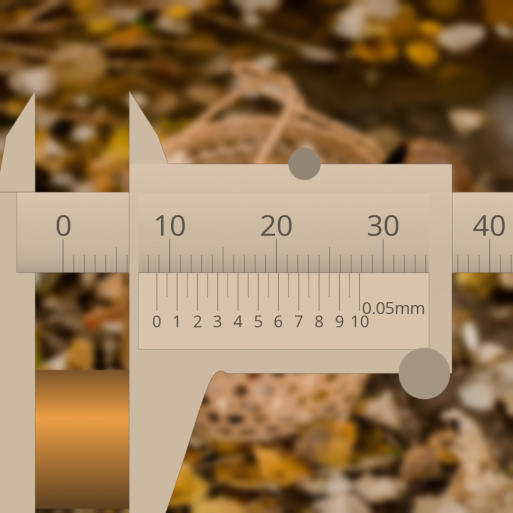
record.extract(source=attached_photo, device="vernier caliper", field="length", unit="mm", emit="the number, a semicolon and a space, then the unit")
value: 8.8; mm
